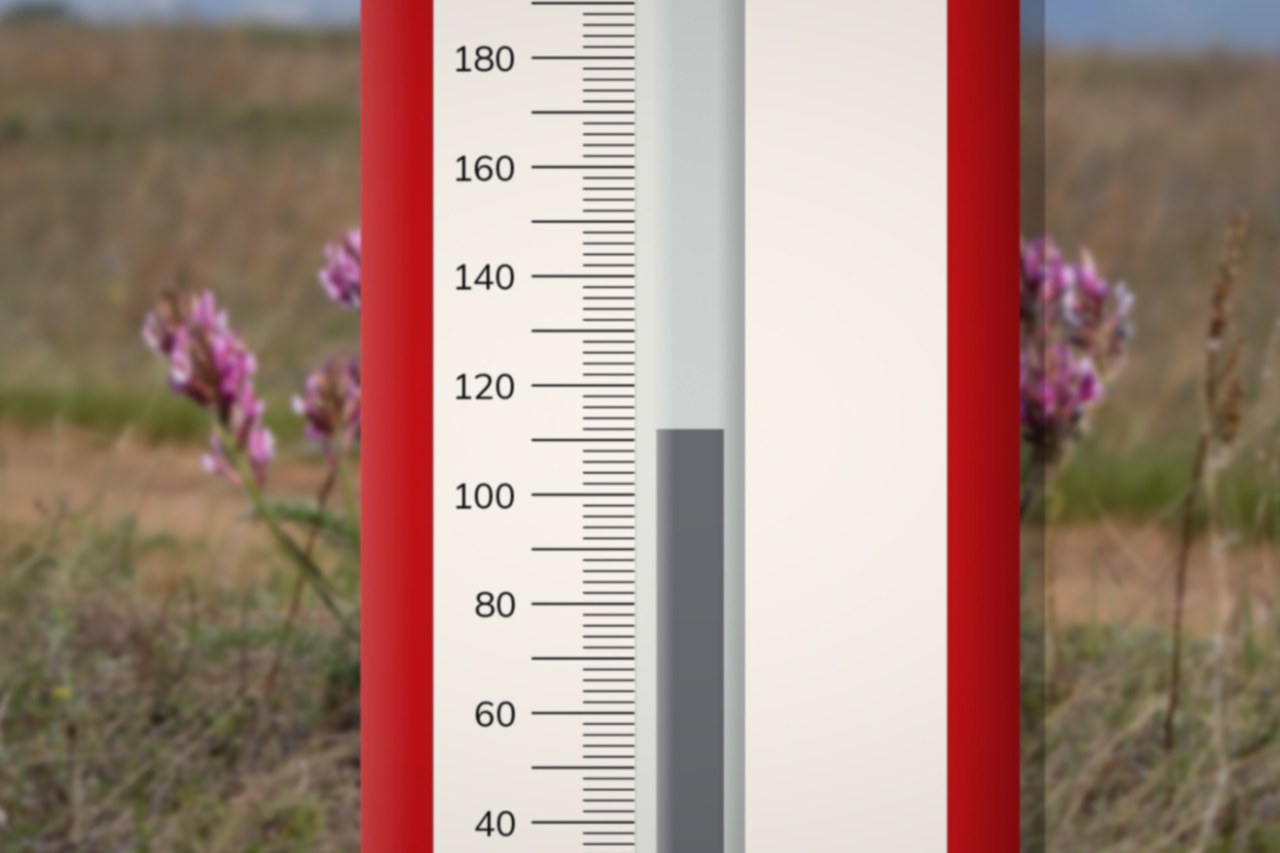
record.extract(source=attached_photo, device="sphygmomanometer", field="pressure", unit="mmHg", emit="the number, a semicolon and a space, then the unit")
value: 112; mmHg
